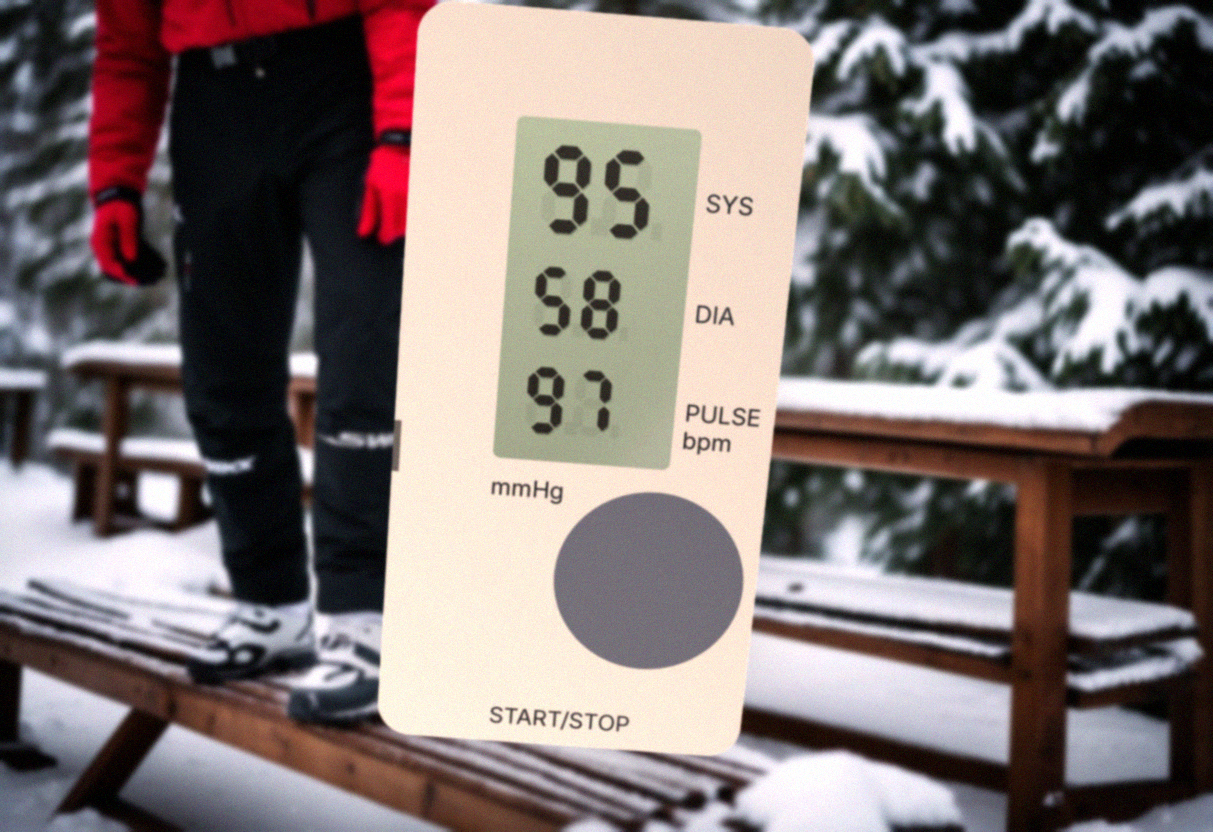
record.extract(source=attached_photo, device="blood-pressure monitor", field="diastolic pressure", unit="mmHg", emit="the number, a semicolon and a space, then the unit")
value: 58; mmHg
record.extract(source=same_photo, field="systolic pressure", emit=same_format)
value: 95; mmHg
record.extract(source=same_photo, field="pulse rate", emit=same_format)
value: 97; bpm
